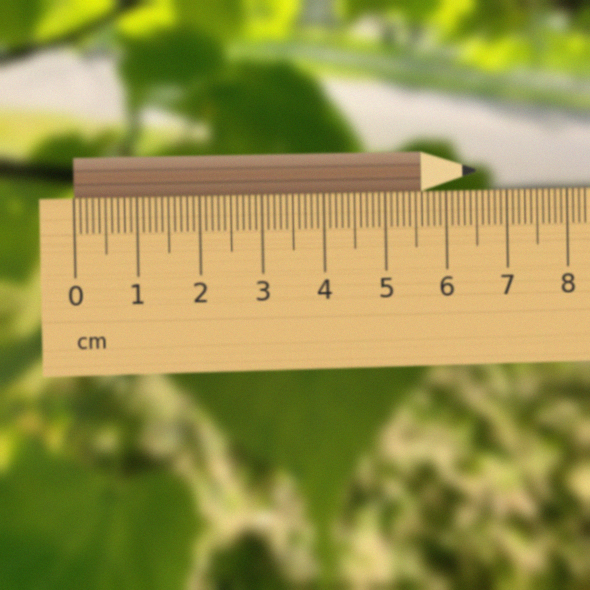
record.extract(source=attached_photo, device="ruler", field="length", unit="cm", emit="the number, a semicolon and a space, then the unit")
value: 6.5; cm
